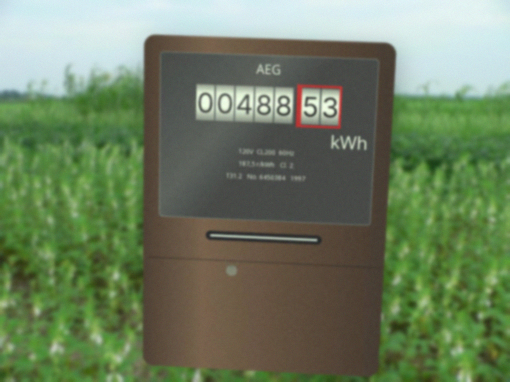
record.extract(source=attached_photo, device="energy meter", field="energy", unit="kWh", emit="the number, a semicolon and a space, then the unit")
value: 488.53; kWh
